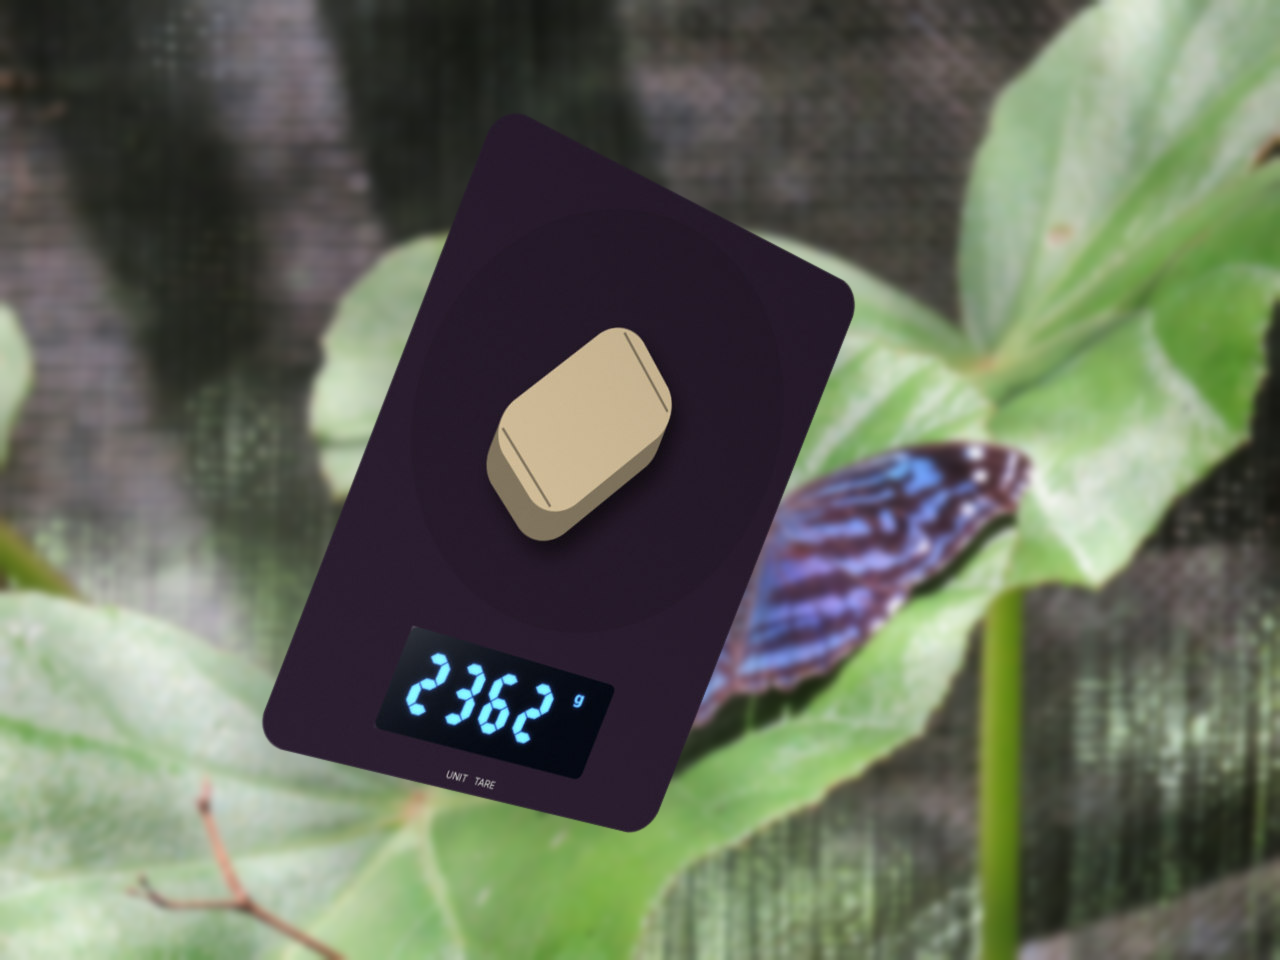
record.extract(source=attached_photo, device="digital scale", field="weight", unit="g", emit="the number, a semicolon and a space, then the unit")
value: 2362; g
